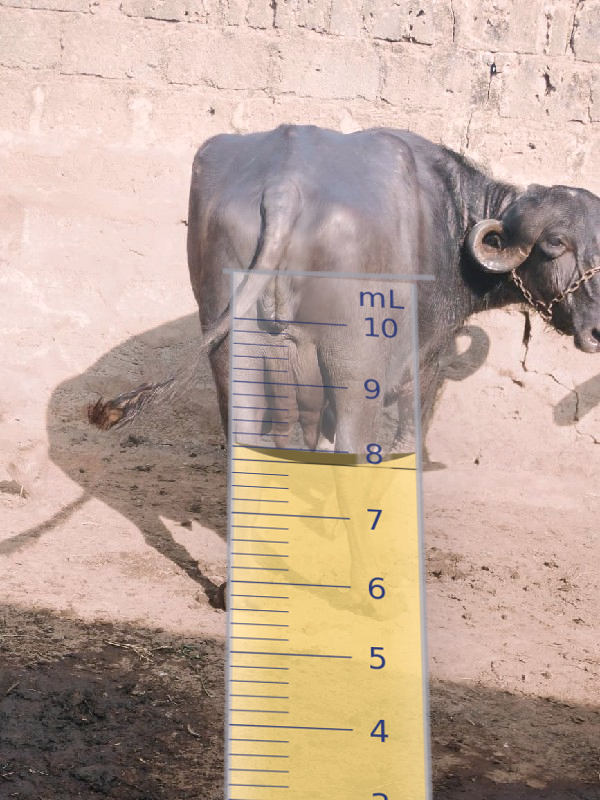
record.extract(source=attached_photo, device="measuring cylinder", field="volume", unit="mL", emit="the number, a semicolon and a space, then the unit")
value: 7.8; mL
